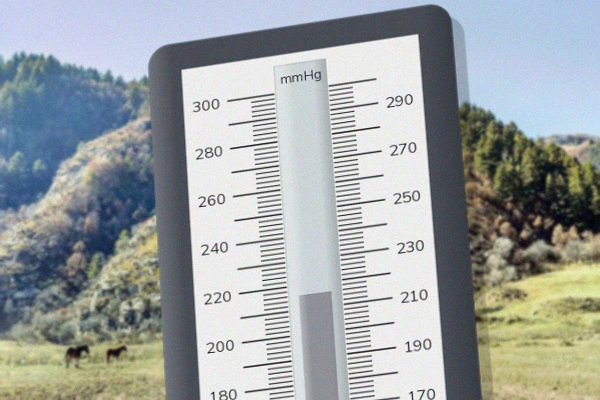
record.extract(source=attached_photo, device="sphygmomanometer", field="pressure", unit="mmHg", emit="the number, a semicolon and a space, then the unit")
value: 216; mmHg
